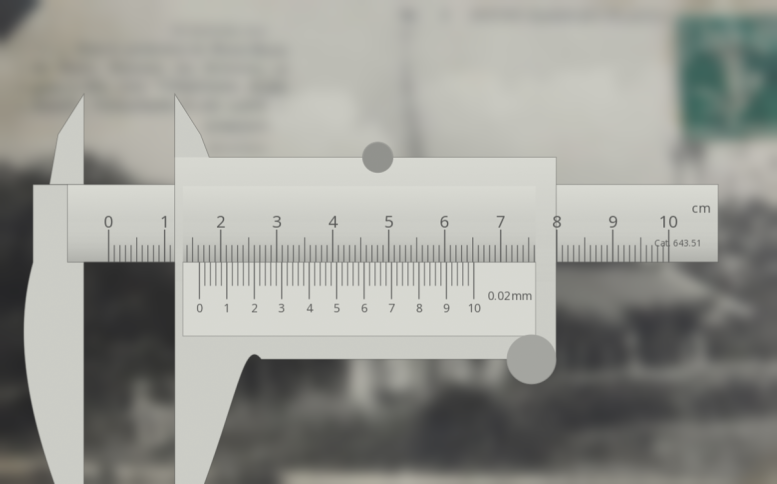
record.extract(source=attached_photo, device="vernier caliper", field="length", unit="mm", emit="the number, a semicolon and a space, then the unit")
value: 16.2; mm
